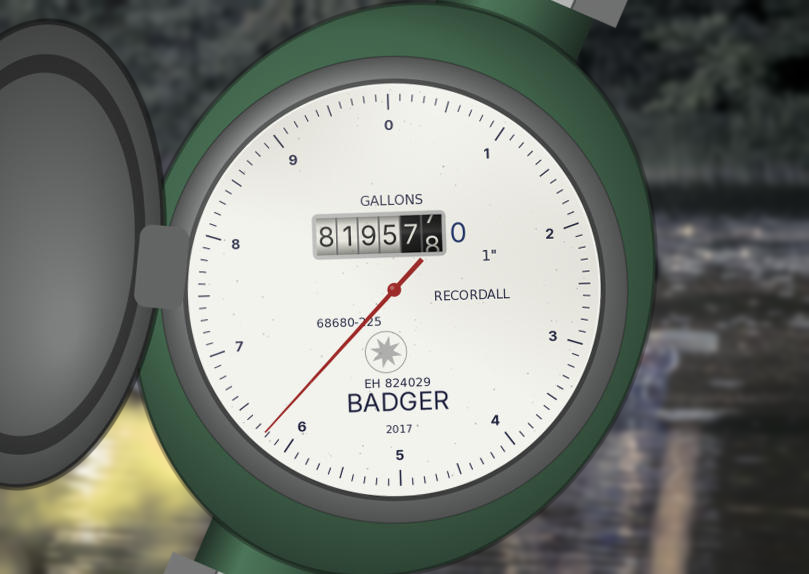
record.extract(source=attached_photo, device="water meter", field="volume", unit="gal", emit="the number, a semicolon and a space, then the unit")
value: 8195776.2; gal
